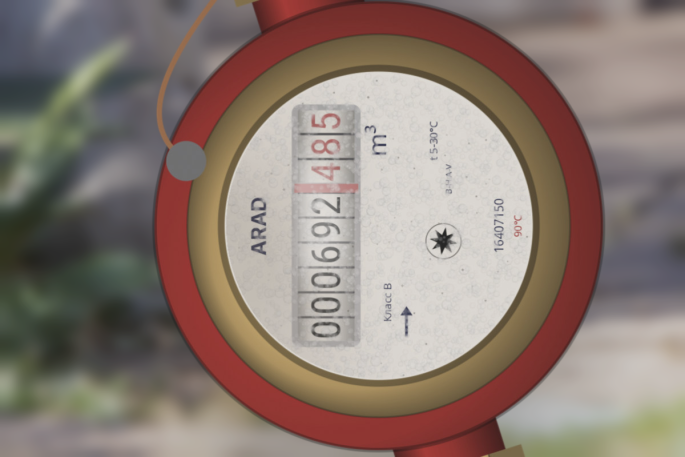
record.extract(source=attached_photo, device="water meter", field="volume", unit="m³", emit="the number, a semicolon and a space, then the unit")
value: 692.485; m³
